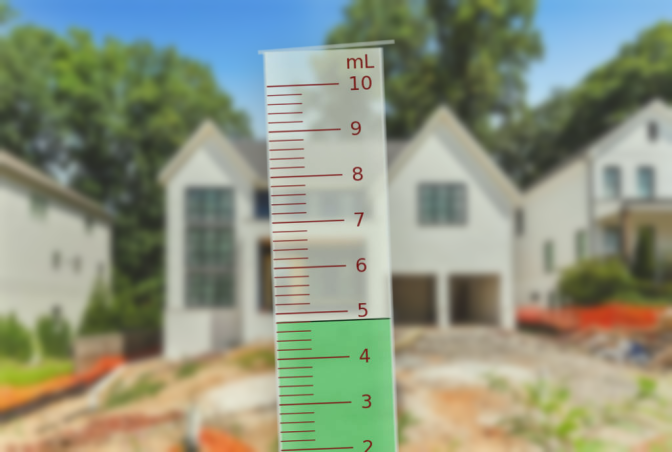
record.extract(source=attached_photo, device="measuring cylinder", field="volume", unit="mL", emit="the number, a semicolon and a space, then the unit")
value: 4.8; mL
